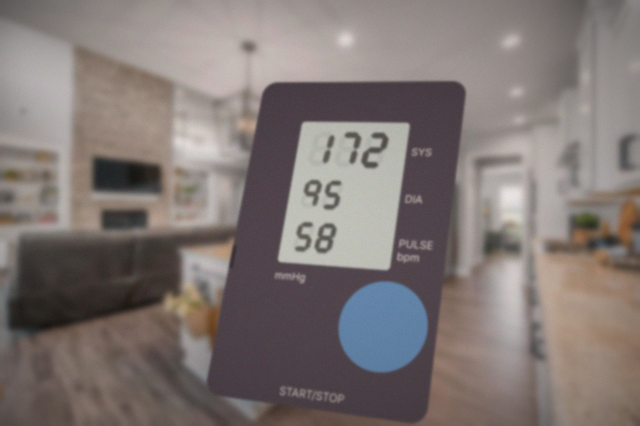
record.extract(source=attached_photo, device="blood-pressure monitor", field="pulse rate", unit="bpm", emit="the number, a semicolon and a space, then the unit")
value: 58; bpm
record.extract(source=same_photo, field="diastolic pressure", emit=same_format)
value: 95; mmHg
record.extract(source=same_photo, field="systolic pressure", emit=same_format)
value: 172; mmHg
